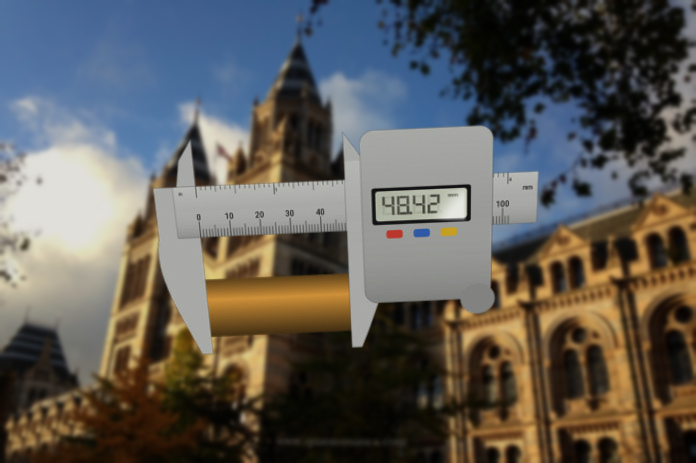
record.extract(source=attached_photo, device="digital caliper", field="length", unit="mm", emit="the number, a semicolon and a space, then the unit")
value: 48.42; mm
